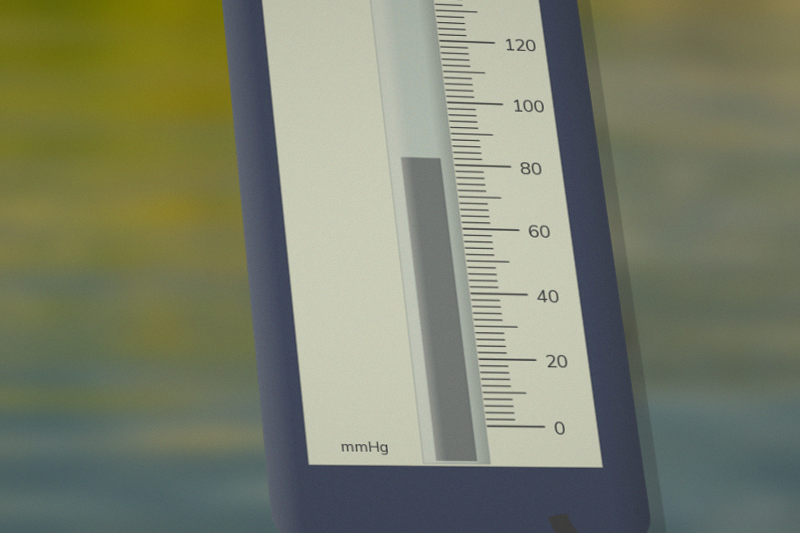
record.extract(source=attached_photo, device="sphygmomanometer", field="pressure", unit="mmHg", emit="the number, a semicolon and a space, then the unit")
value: 82; mmHg
